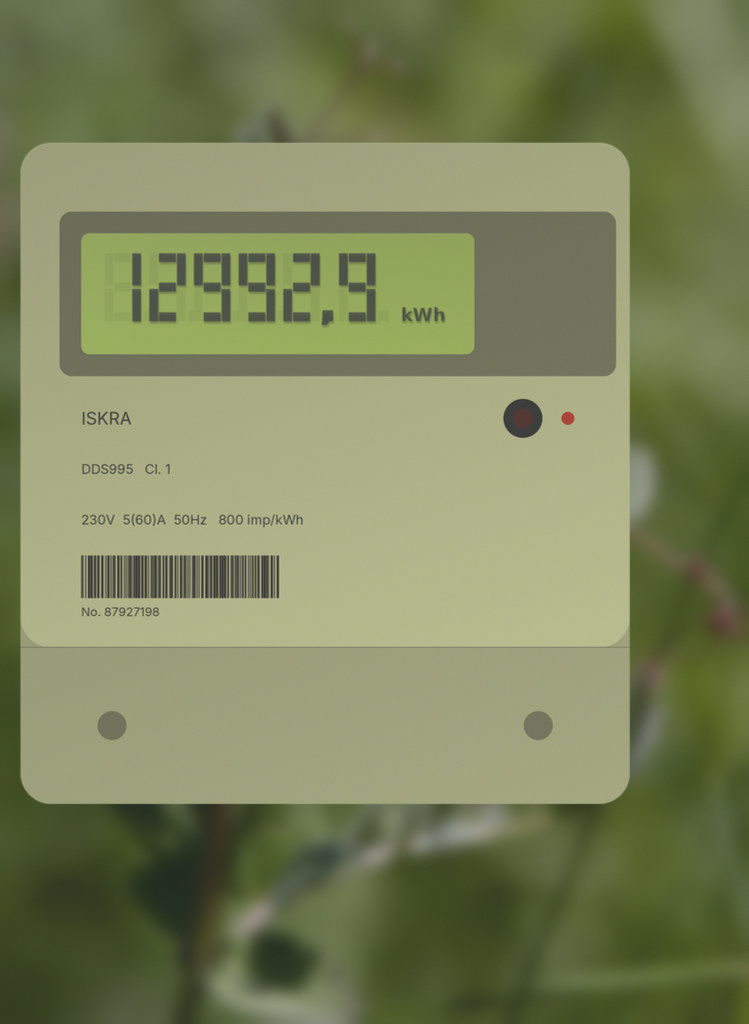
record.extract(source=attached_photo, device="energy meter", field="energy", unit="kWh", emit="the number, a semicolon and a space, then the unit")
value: 12992.9; kWh
